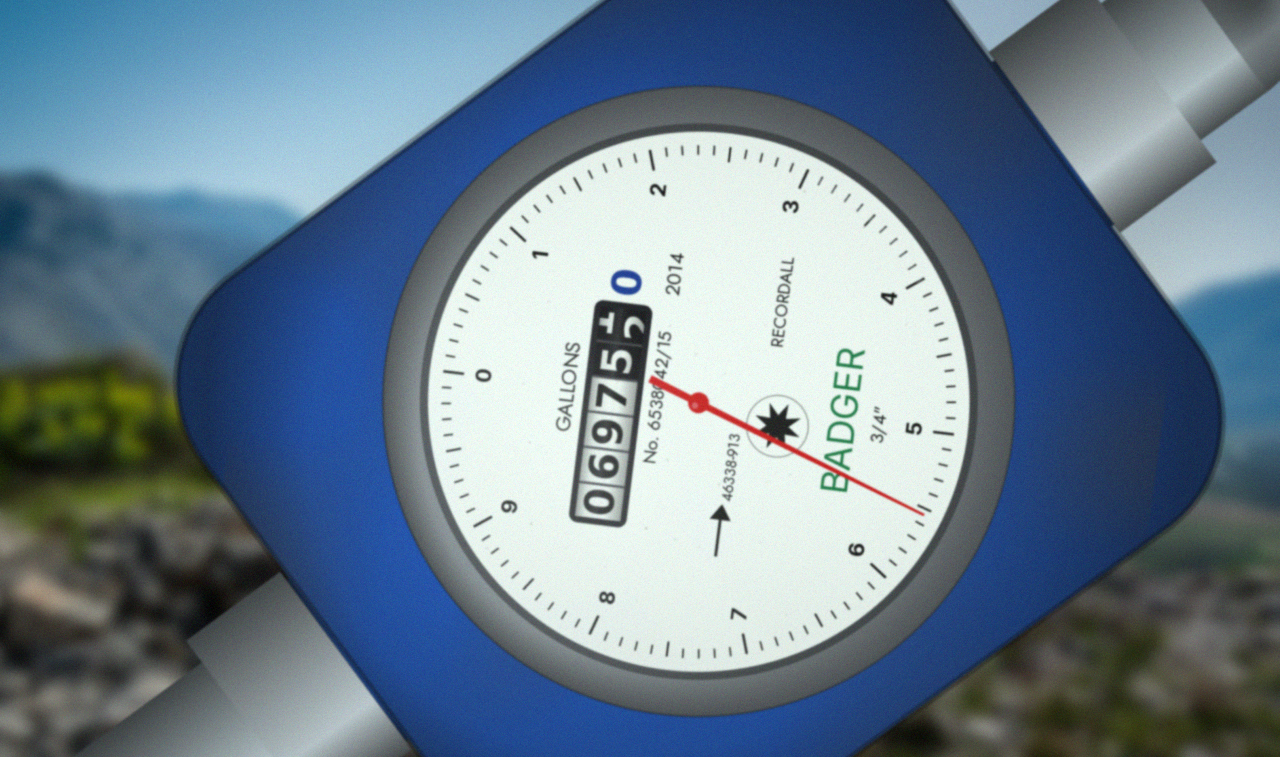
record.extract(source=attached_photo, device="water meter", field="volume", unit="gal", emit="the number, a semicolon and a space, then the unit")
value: 697515.5; gal
